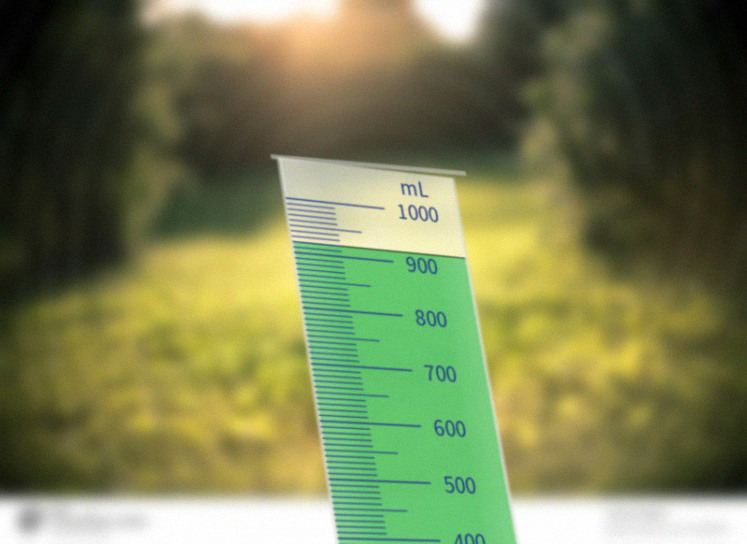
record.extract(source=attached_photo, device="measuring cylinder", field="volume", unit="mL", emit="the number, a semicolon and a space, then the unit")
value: 920; mL
